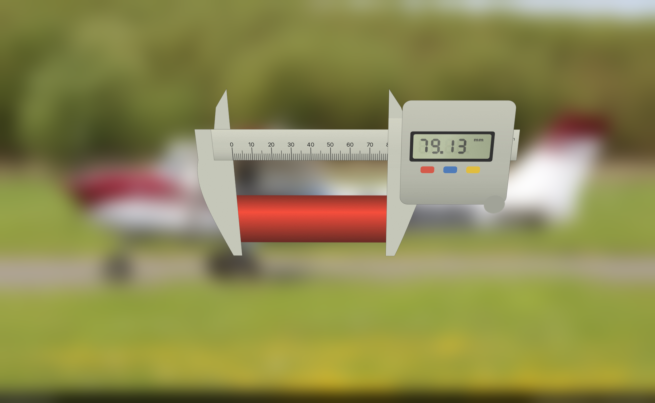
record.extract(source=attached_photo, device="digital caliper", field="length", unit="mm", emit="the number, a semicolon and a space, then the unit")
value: 79.13; mm
